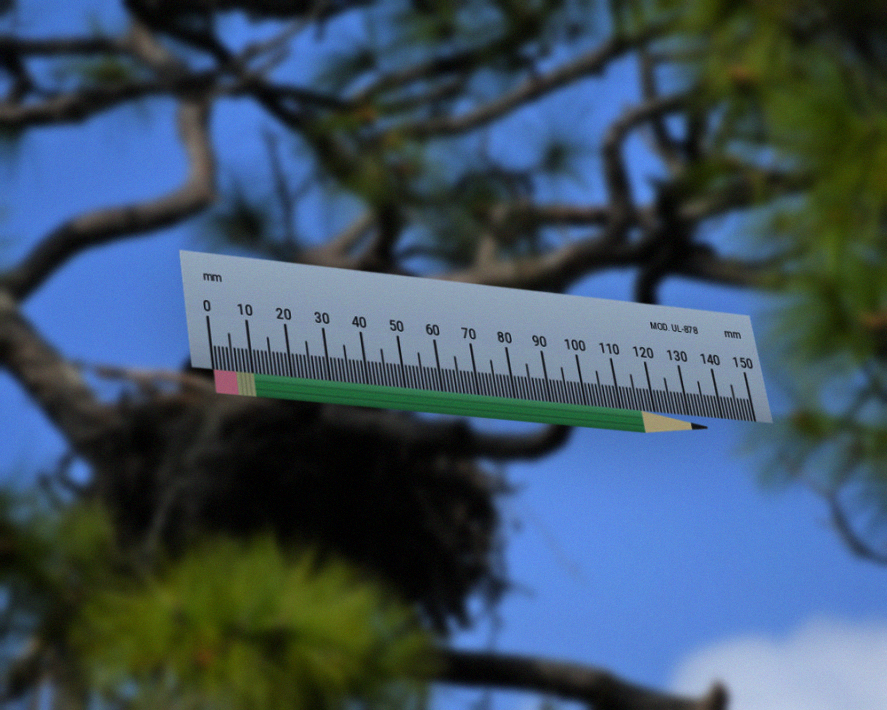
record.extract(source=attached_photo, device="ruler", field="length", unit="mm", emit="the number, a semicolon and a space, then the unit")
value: 135; mm
